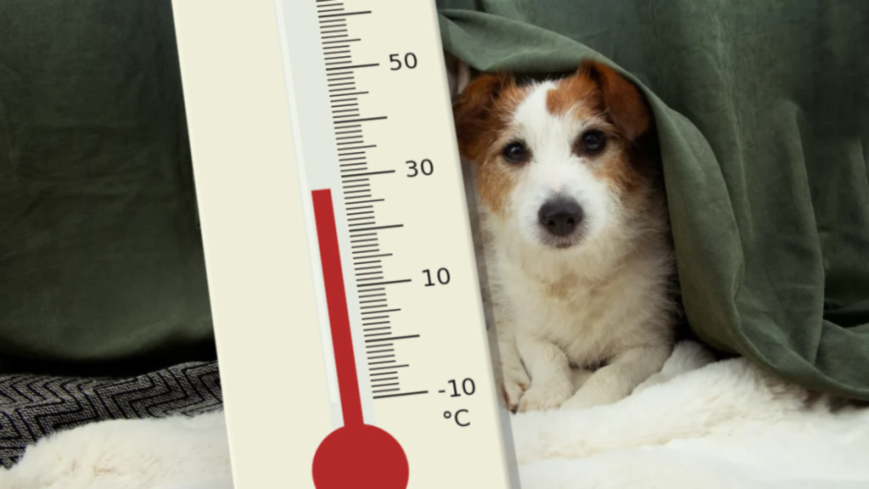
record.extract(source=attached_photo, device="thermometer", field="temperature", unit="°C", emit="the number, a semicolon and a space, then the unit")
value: 28; °C
